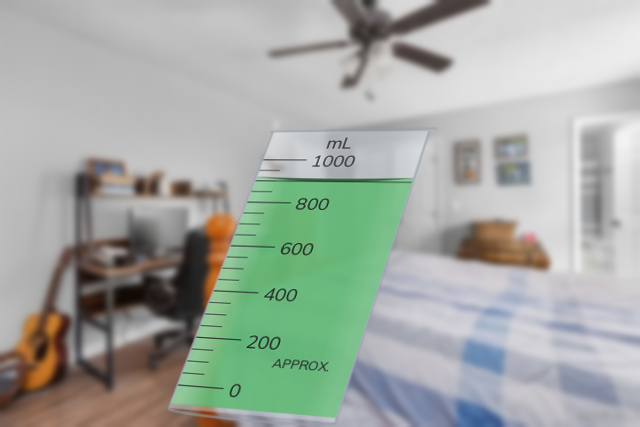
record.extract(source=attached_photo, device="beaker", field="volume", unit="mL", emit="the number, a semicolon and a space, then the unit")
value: 900; mL
